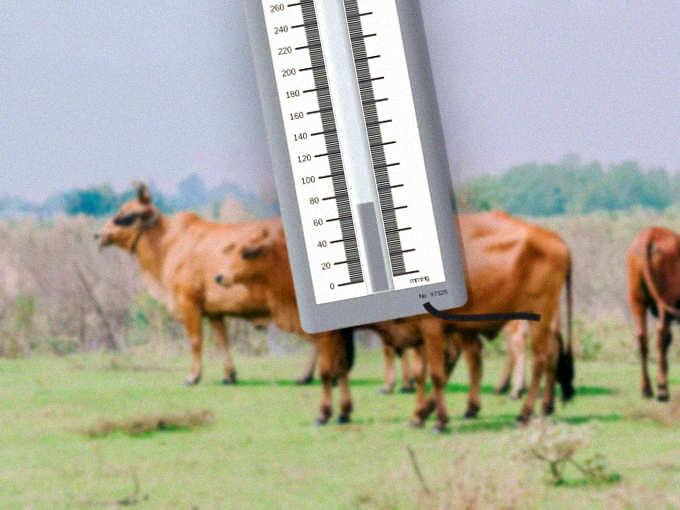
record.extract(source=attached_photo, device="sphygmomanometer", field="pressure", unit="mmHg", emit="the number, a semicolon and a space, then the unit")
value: 70; mmHg
